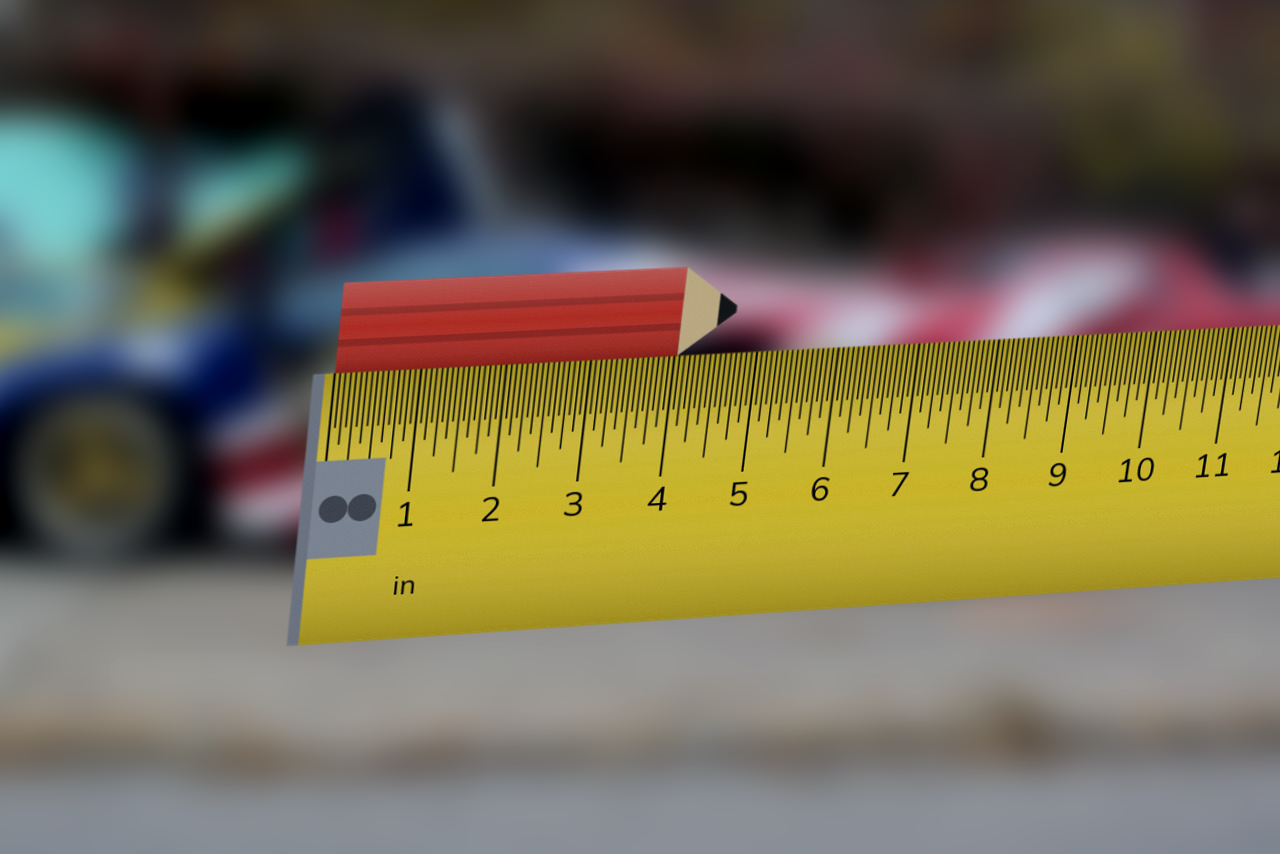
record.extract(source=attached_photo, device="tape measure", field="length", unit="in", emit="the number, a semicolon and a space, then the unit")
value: 4.6875; in
